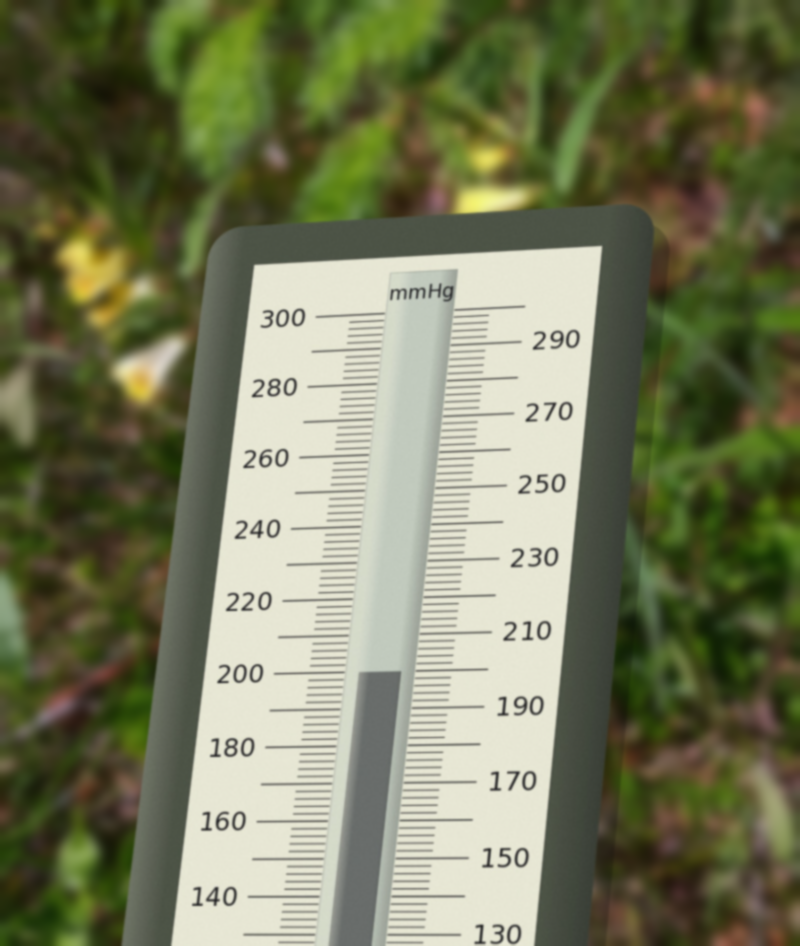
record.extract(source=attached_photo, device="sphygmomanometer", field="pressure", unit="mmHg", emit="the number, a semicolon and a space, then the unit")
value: 200; mmHg
